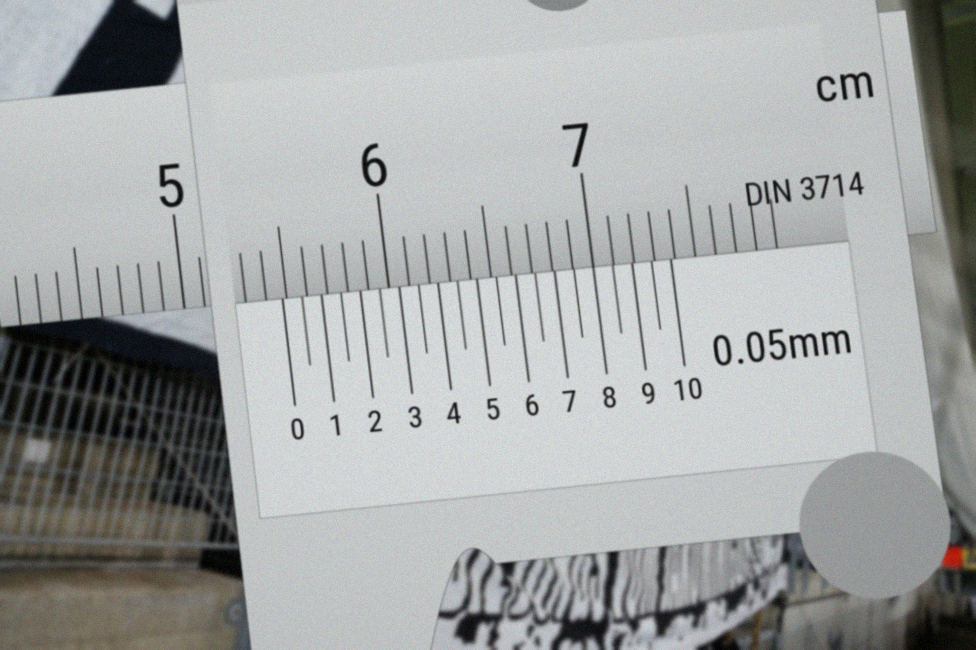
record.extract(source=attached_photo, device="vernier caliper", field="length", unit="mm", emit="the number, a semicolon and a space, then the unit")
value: 54.8; mm
